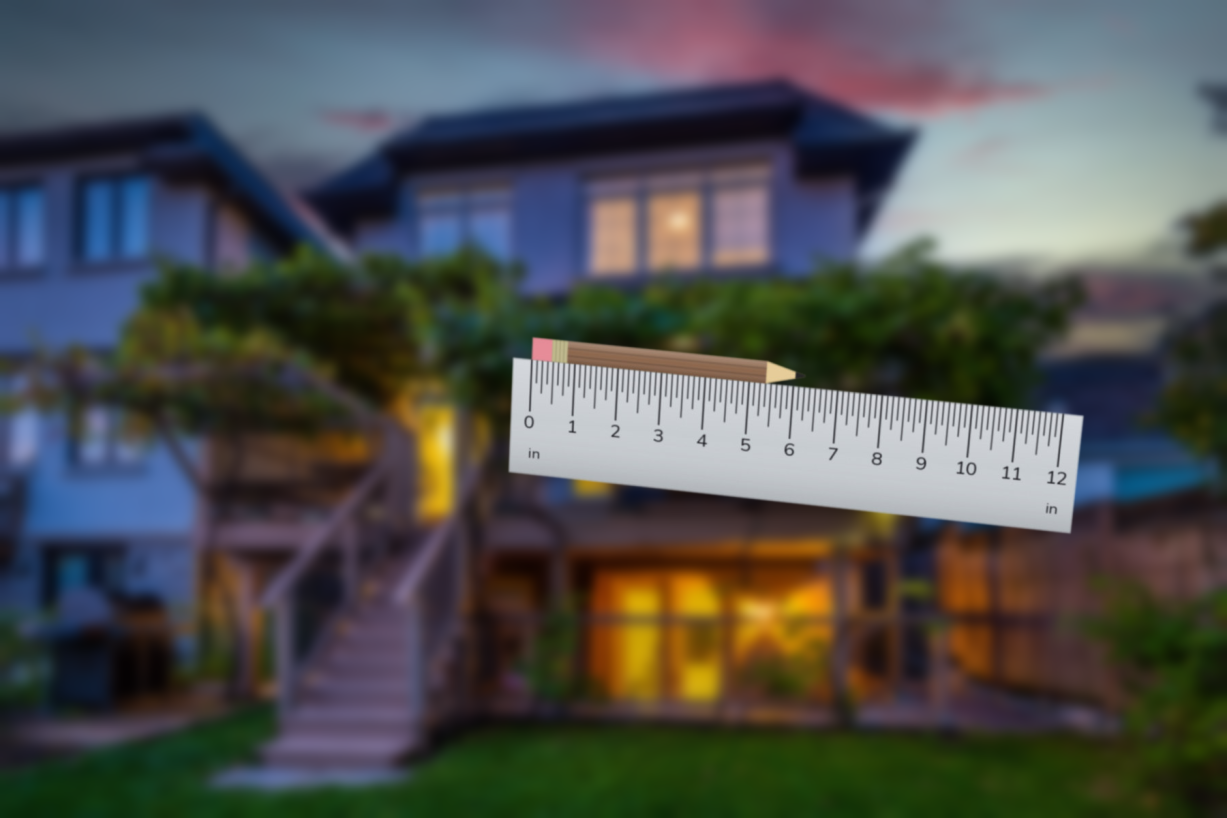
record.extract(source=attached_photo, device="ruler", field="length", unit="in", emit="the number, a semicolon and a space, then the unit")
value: 6.25; in
